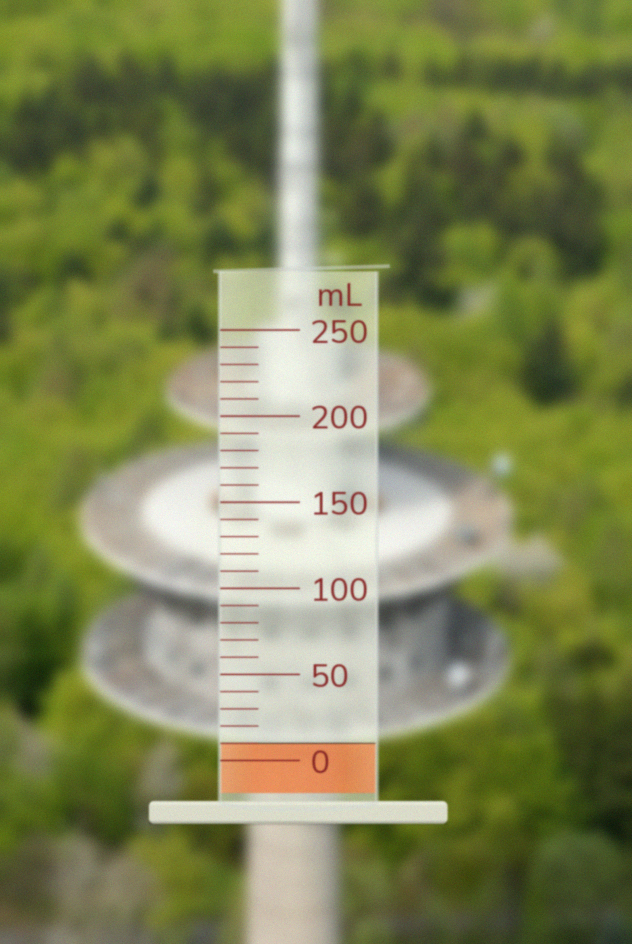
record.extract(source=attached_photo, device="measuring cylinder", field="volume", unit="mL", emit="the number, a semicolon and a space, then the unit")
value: 10; mL
